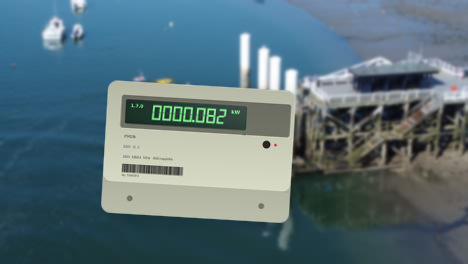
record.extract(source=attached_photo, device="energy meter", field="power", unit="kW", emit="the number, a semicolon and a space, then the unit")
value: 0.082; kW
